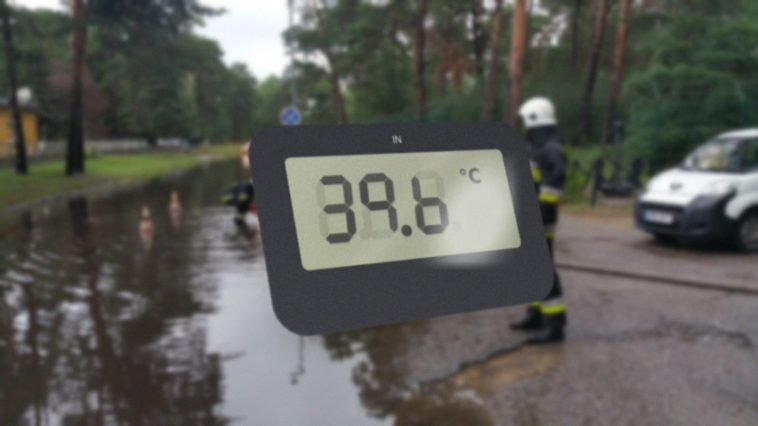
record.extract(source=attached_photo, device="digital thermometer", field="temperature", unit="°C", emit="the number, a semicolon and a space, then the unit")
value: 39.6; °C
